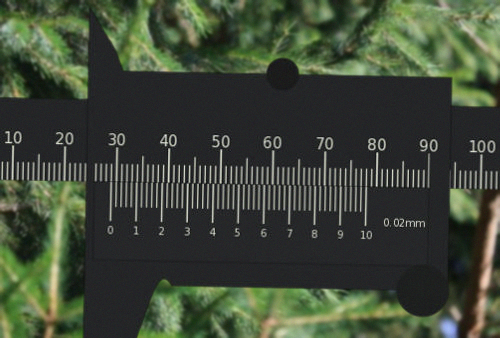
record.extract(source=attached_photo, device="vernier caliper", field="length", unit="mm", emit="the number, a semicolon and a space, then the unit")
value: 29.0; mm
